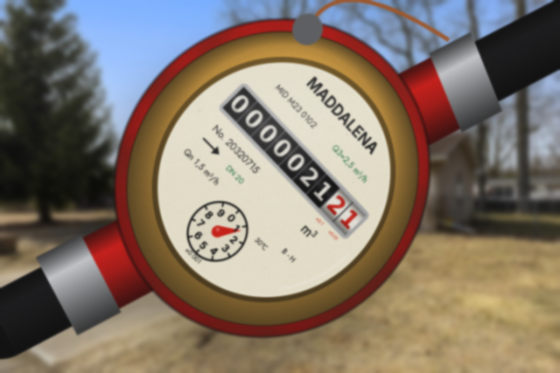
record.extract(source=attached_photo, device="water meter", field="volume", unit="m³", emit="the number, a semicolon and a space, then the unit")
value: 21.211; m³
